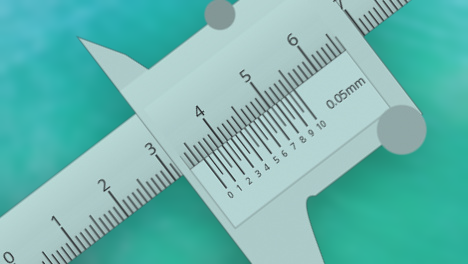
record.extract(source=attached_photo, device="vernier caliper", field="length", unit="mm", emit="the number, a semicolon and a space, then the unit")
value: 36.0; mm
